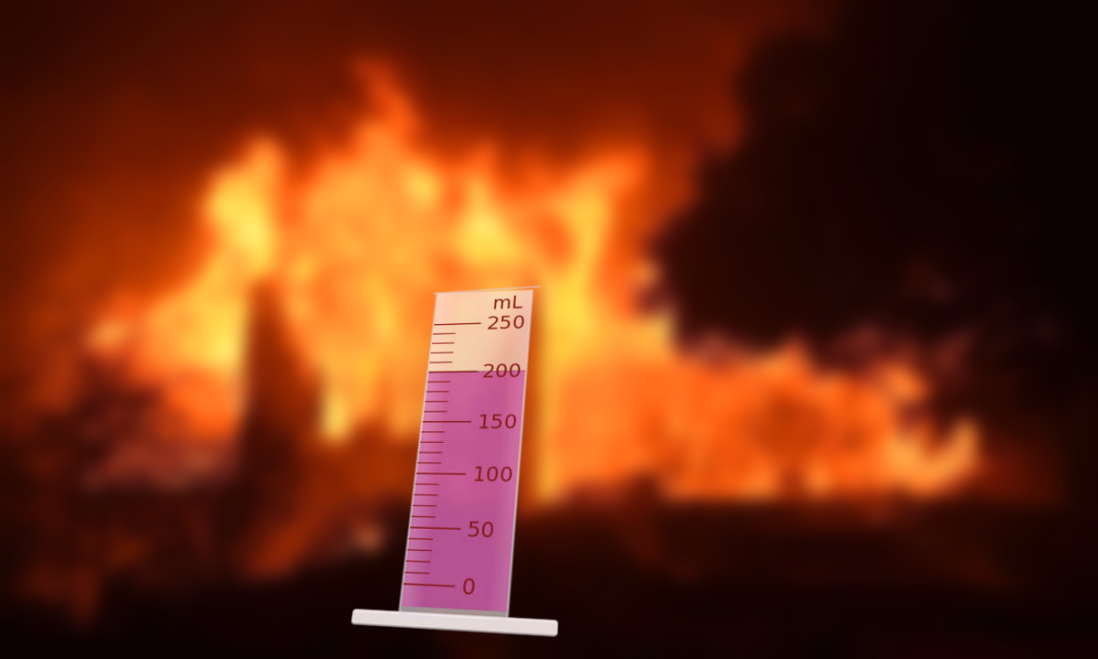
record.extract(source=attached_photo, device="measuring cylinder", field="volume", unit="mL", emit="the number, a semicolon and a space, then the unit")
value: 200; mL
